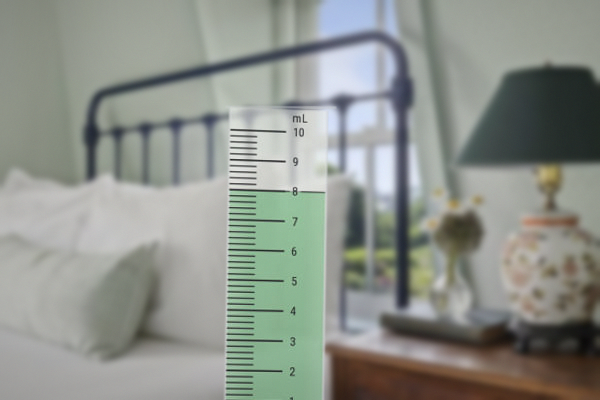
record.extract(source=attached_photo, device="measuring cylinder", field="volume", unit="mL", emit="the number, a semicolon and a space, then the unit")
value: 8; mL
